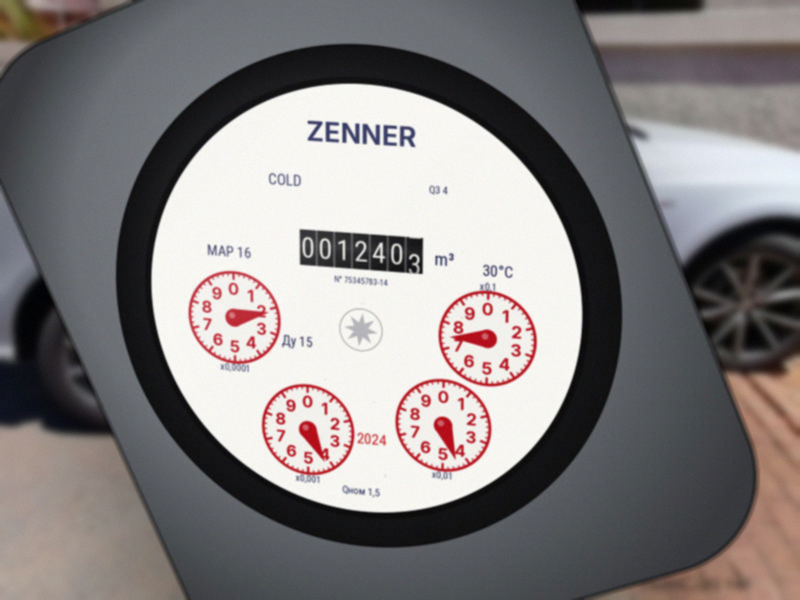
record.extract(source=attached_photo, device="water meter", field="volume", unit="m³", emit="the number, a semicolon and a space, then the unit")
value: 12402.7442; m³
